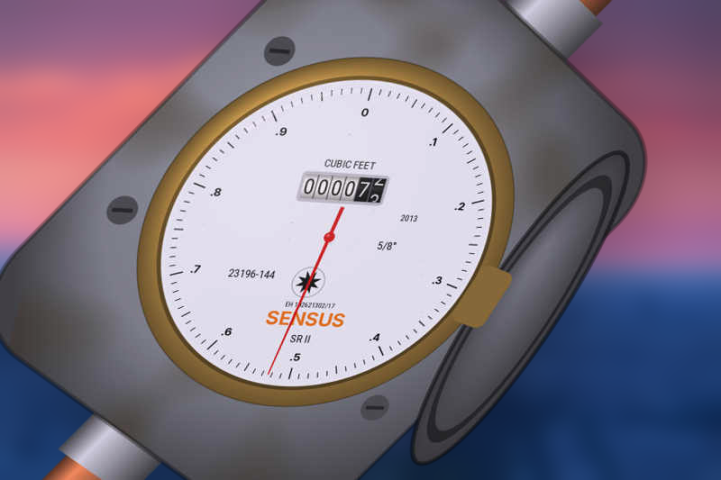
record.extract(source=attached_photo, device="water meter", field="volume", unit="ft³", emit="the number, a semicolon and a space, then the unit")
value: 72.52; ft³
